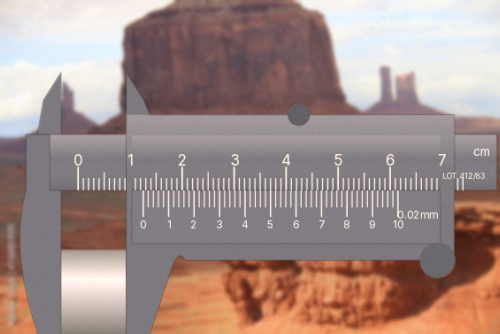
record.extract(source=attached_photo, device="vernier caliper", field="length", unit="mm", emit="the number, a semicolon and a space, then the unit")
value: 12.5; mm
